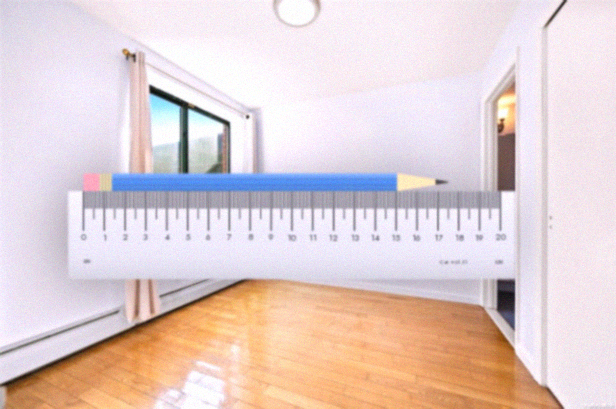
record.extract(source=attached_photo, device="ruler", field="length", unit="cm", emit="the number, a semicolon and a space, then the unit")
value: 17.5; cm
